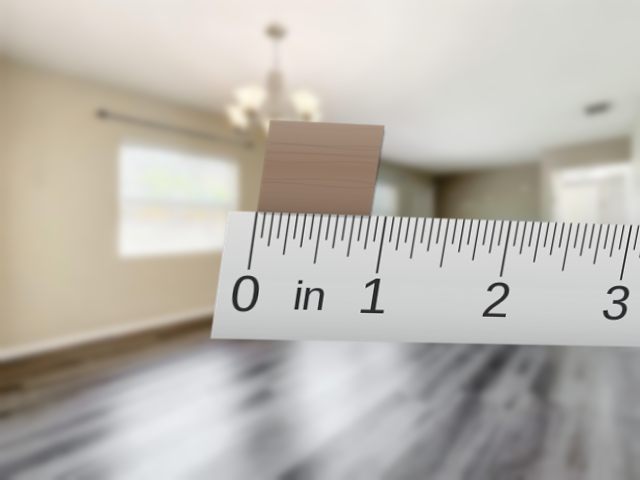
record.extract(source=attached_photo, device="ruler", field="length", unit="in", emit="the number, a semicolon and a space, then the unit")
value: 0.875; in
